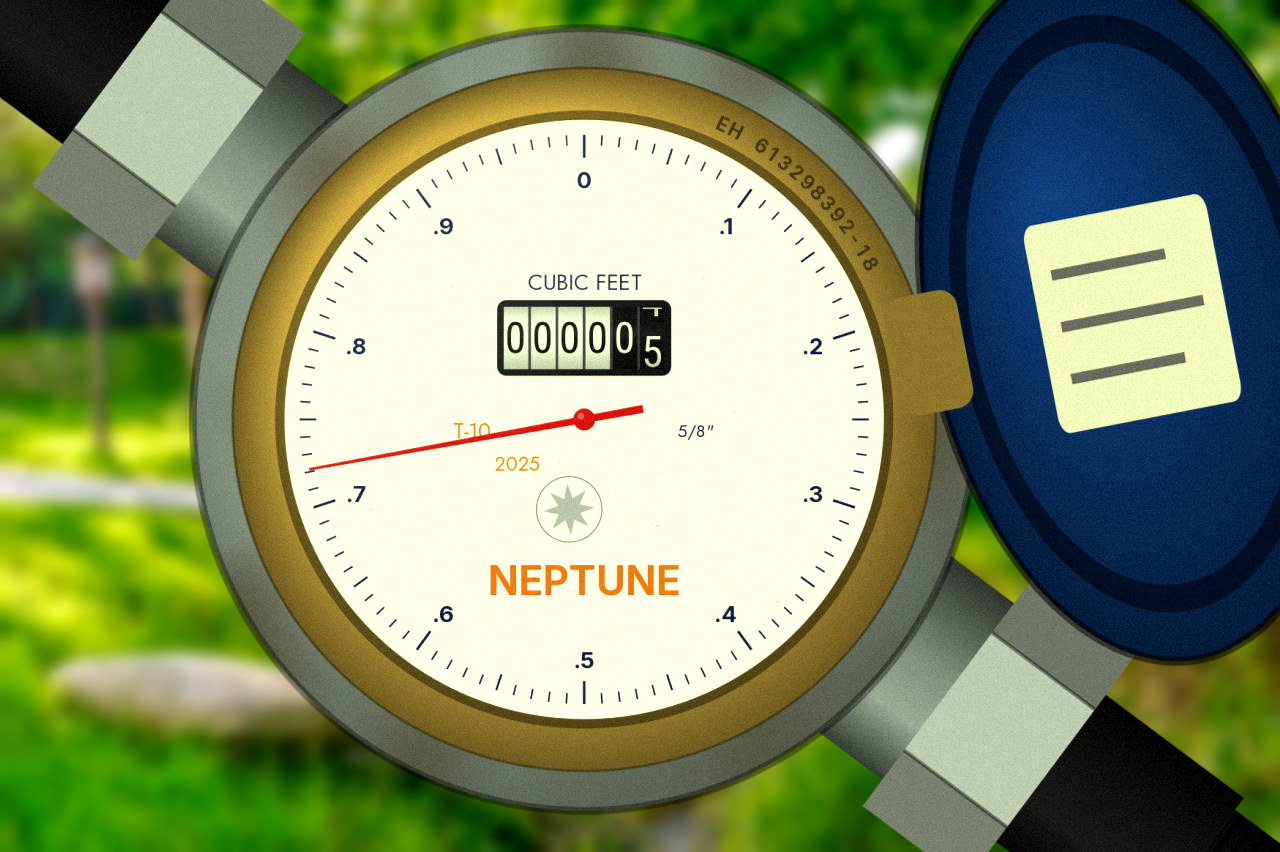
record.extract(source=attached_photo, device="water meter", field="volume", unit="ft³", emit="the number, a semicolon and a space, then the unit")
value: 4.72; ft³
